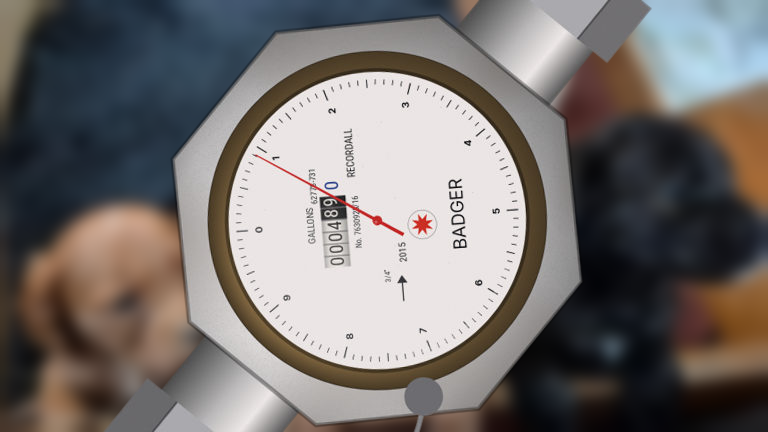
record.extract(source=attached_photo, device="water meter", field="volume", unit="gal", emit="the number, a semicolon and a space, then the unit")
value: 4890.9; gal
